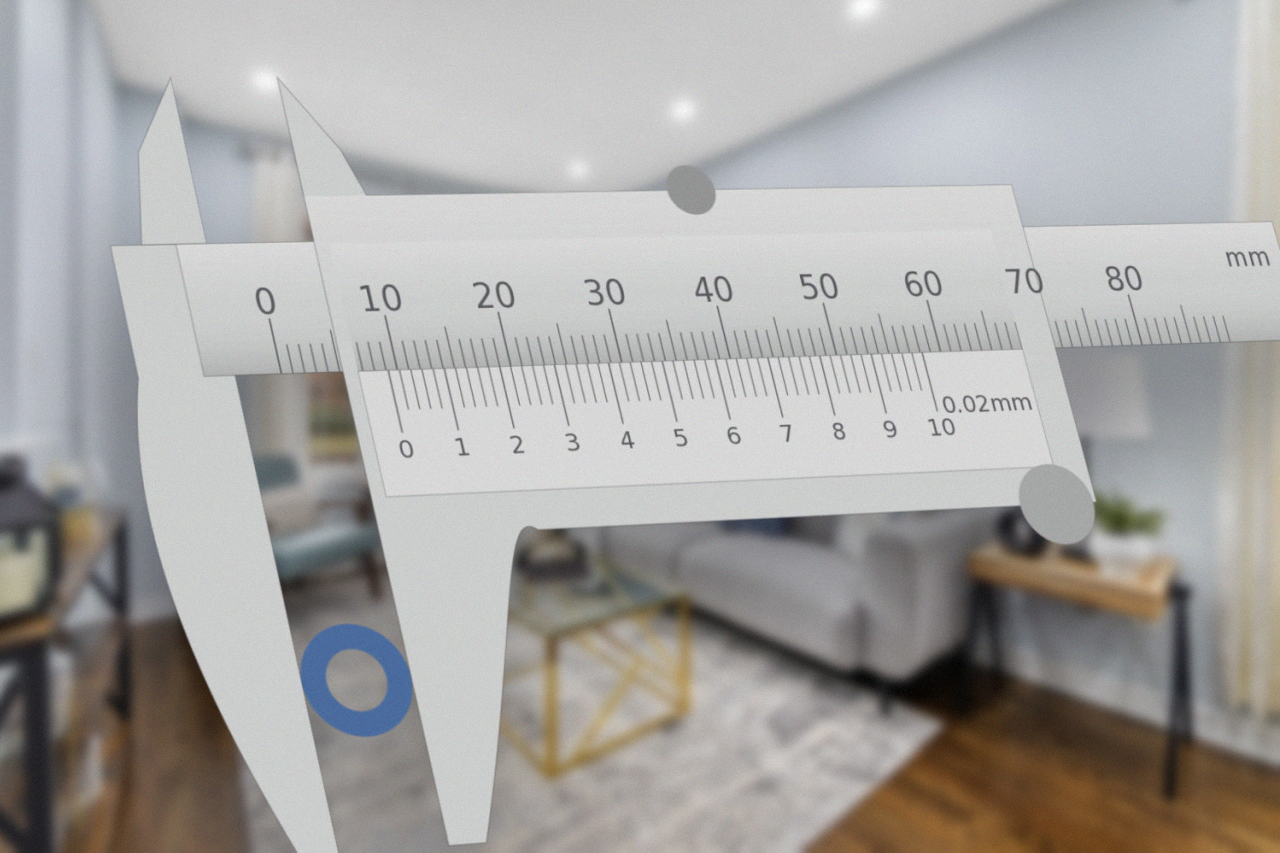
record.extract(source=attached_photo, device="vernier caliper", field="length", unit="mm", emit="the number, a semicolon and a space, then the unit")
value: 9.2; mm
